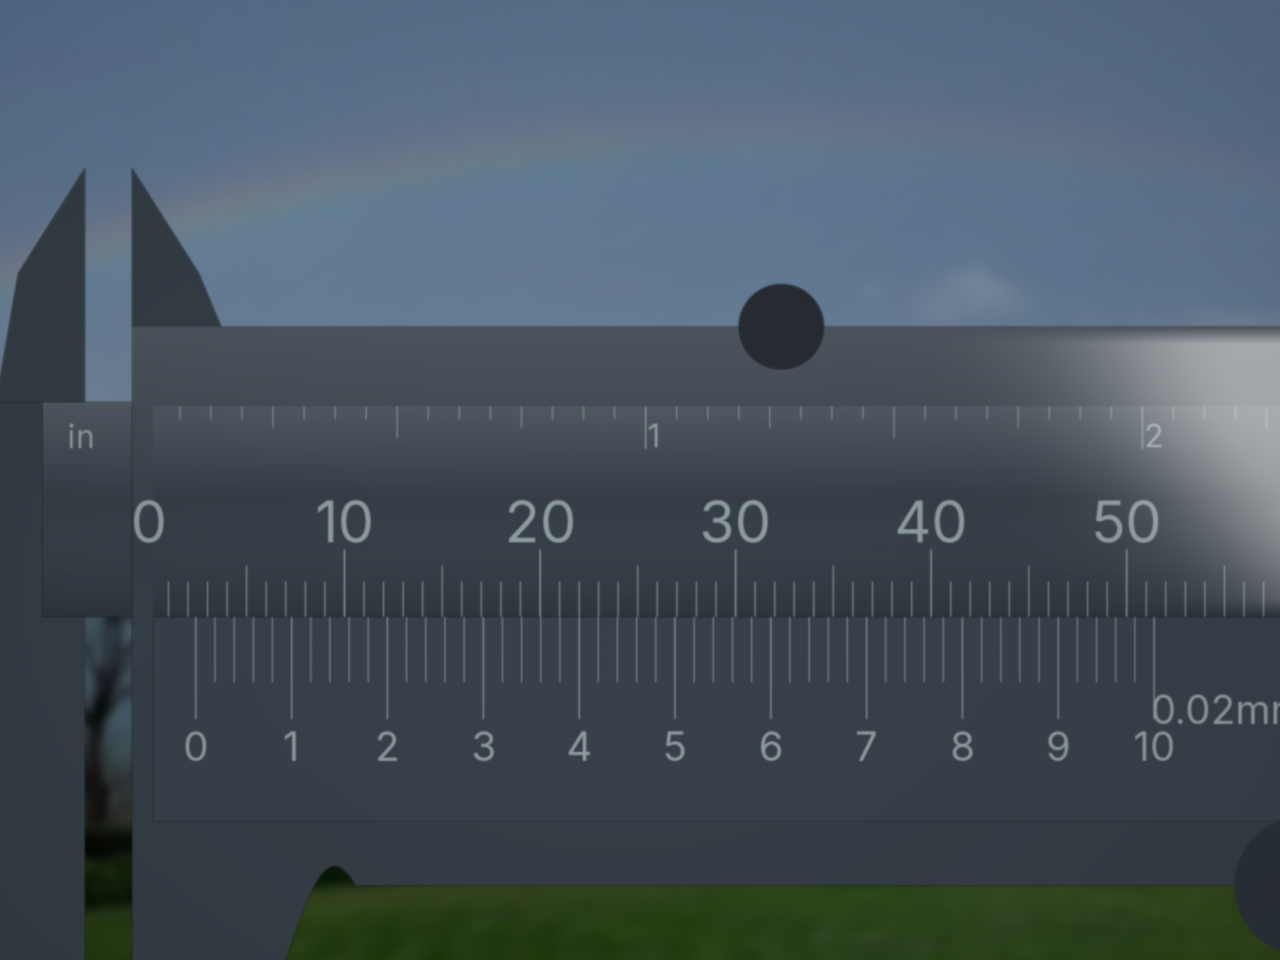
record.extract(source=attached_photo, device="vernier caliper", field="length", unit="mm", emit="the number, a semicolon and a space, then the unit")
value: 2.4; mm
